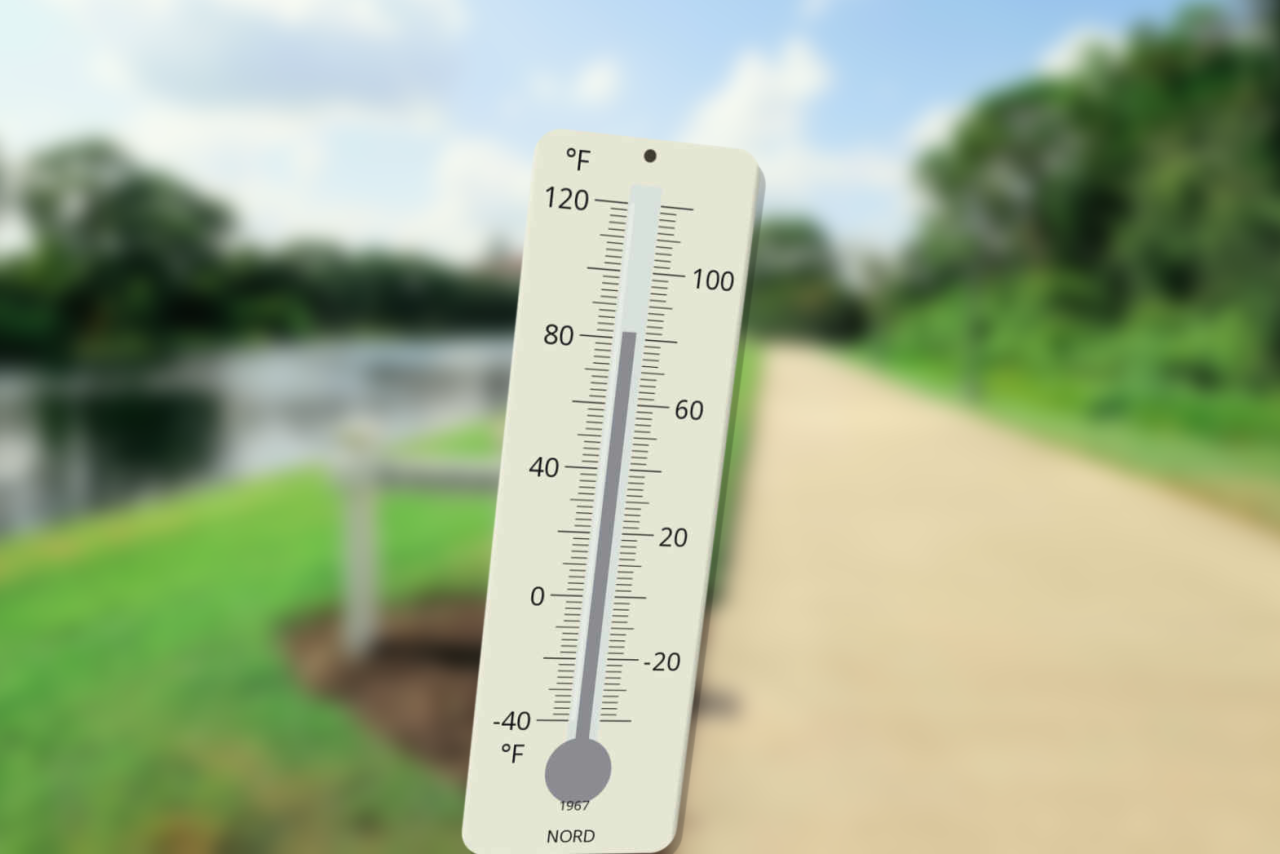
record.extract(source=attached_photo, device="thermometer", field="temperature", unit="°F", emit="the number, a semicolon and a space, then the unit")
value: 82; °F
